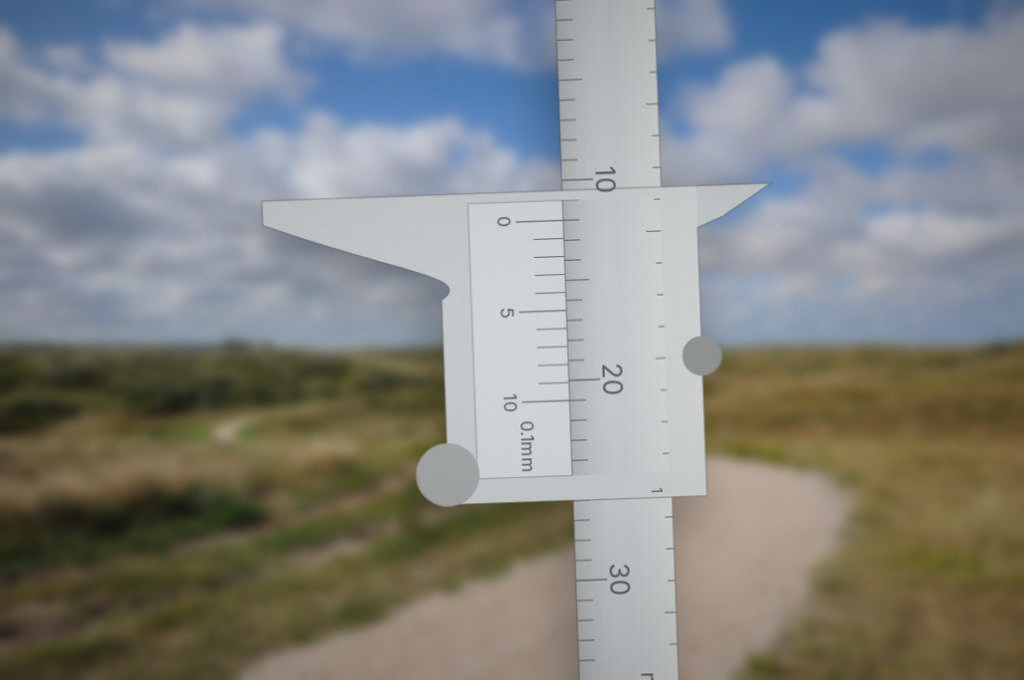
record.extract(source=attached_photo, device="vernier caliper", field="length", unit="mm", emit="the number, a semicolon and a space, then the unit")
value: 12.0; mm
